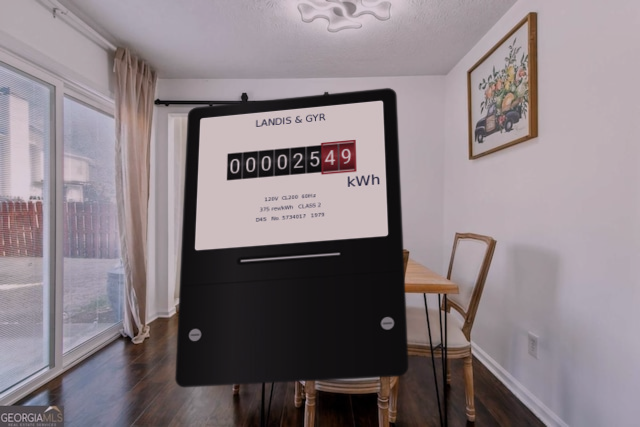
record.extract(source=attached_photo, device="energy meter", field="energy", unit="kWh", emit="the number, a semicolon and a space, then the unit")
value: 25.49; kWh
